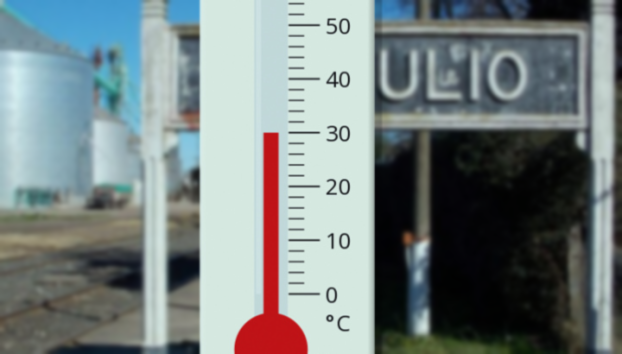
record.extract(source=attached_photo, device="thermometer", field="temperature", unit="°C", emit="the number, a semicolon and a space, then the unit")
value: 30; °C
